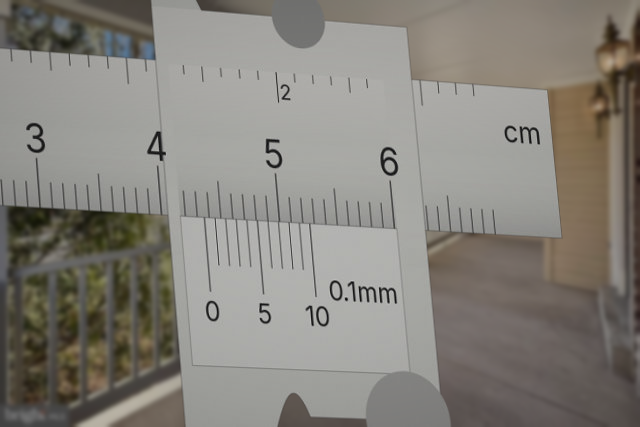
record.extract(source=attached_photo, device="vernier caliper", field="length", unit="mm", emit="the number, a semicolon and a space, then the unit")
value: 43.6; mm
